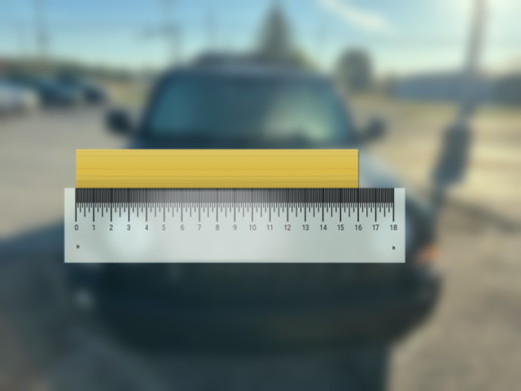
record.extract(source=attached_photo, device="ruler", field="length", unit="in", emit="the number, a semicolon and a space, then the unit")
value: 16; in
